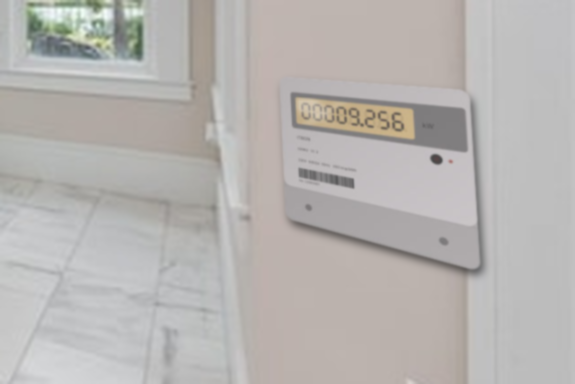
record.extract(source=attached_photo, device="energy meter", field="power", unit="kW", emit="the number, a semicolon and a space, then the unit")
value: 9.256; kW
